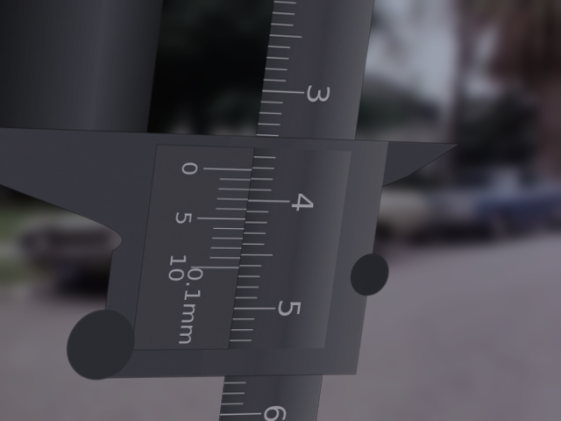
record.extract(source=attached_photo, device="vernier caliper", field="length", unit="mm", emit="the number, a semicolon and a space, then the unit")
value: 37.2; mm
